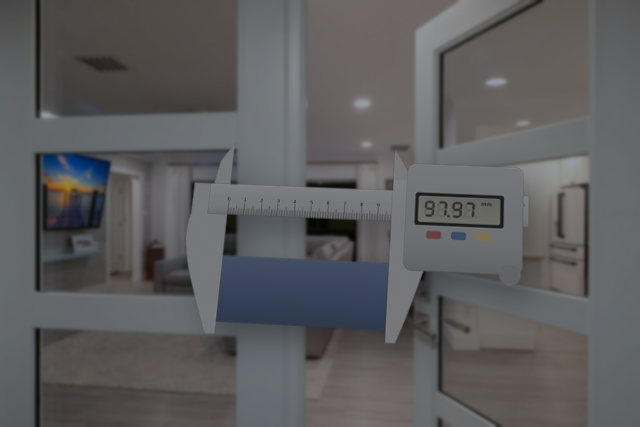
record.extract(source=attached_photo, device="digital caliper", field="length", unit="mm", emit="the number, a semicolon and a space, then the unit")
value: 97.97; mm
